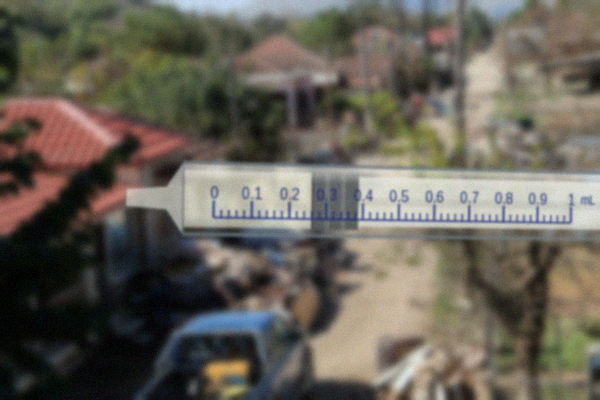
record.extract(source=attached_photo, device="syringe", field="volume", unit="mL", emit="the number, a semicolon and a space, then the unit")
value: 0.26; mL
